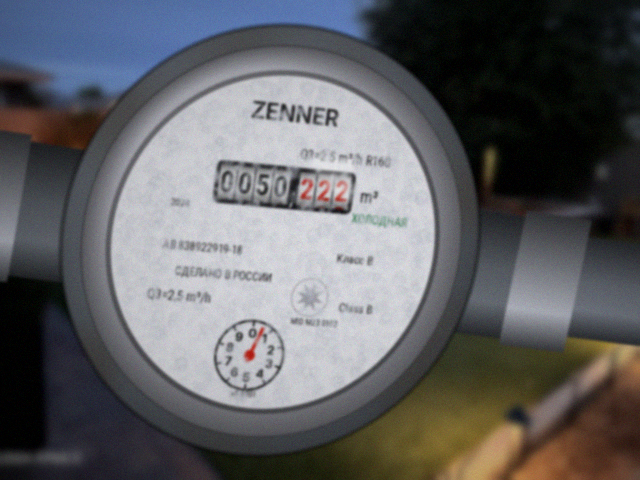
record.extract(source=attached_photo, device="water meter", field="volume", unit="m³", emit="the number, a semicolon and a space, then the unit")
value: 50.2220; m³
